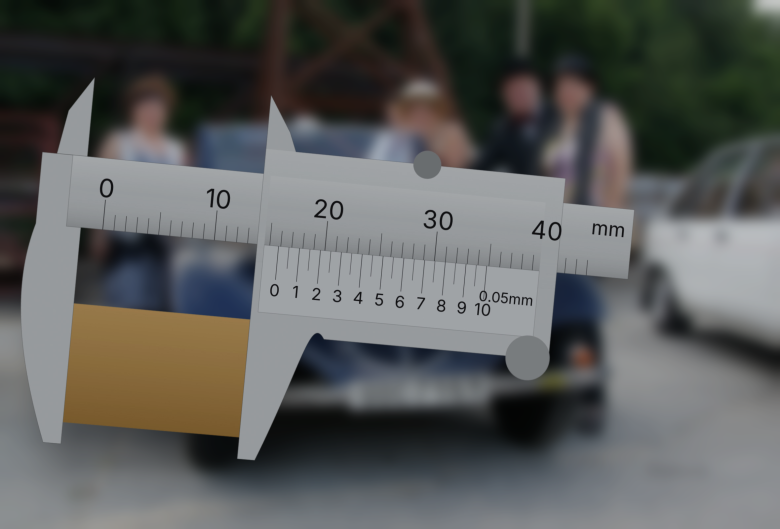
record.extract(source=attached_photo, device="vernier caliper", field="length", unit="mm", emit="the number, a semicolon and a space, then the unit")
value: 15.8; mm
